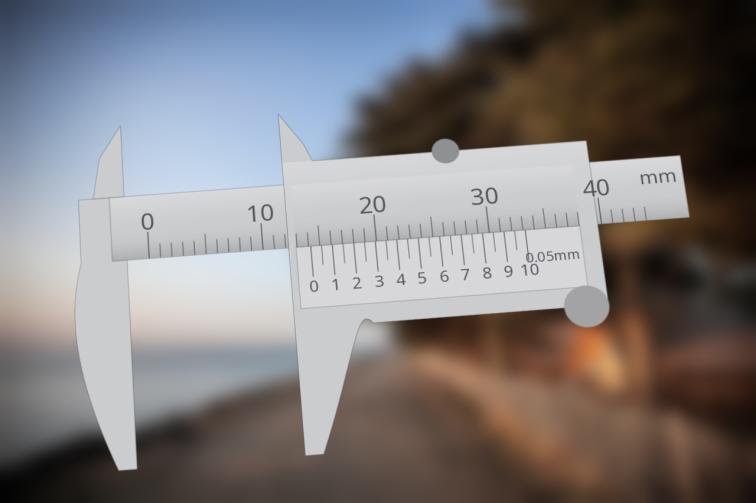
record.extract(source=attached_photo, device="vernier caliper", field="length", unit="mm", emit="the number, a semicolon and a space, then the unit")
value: 14.2; mm
